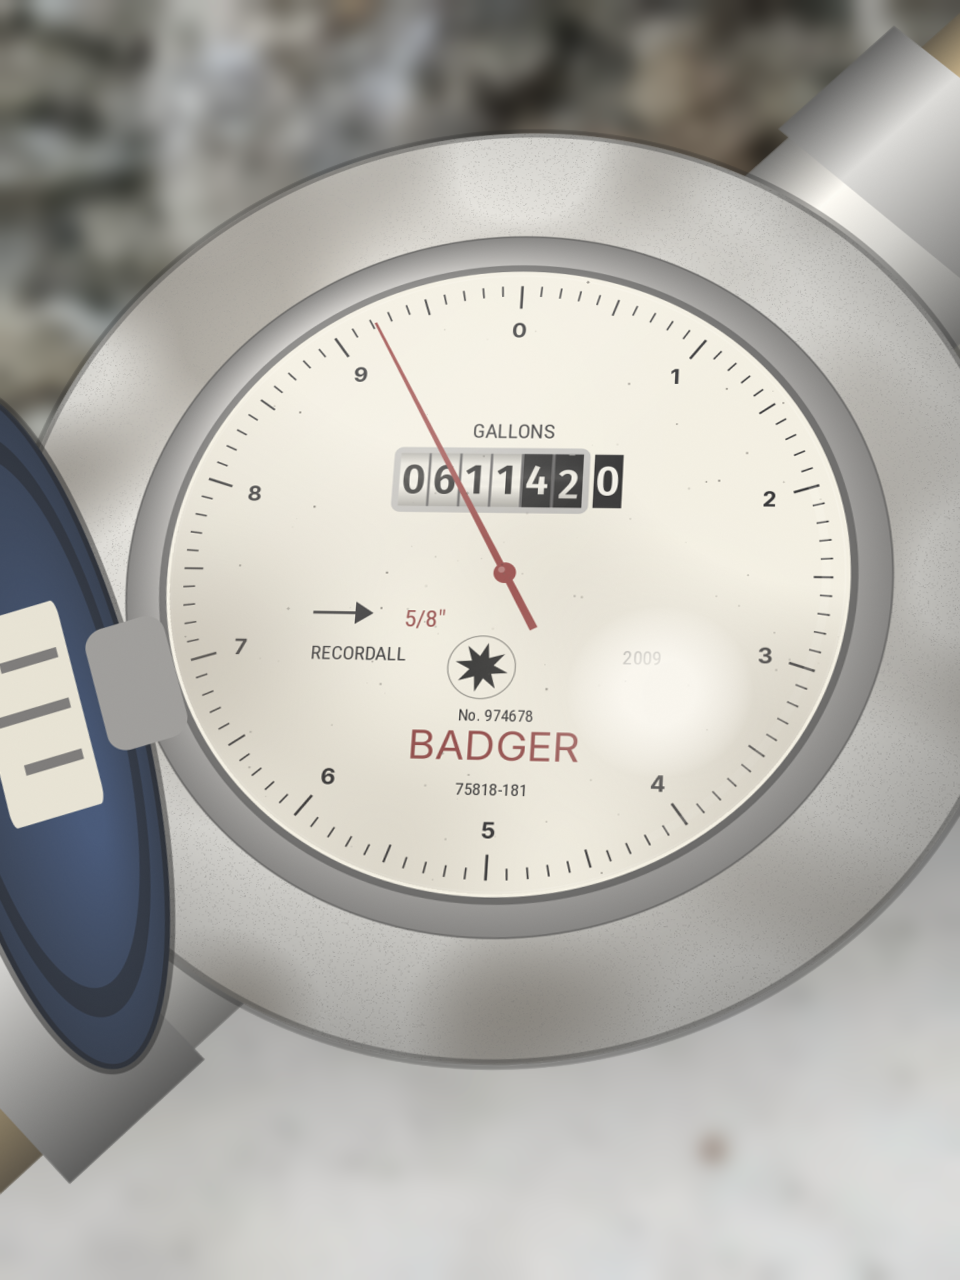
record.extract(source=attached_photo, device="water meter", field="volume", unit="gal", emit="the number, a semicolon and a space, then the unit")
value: 611419.2; gal
